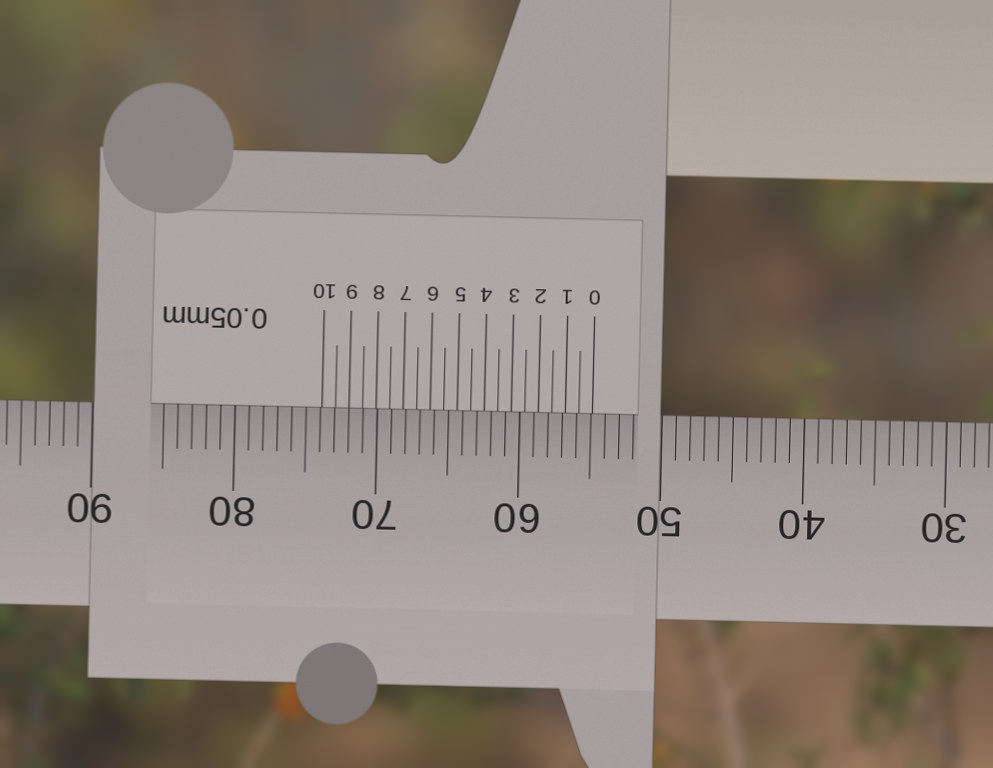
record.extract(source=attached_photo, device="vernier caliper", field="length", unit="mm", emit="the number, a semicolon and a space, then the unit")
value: 54.9; mm
